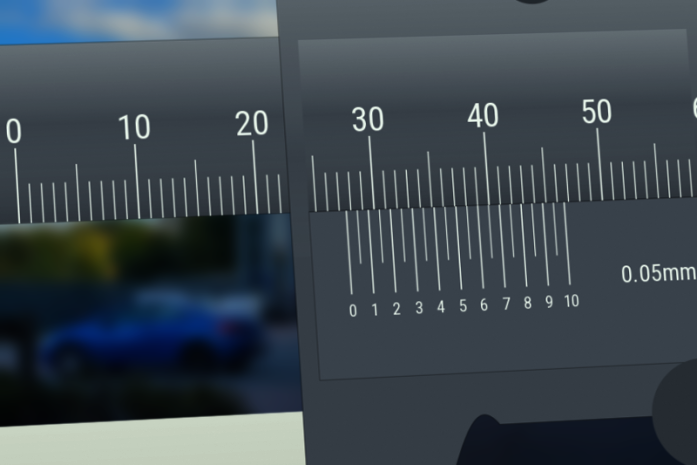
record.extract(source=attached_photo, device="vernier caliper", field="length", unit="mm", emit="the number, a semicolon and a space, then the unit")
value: 27.6; mm
